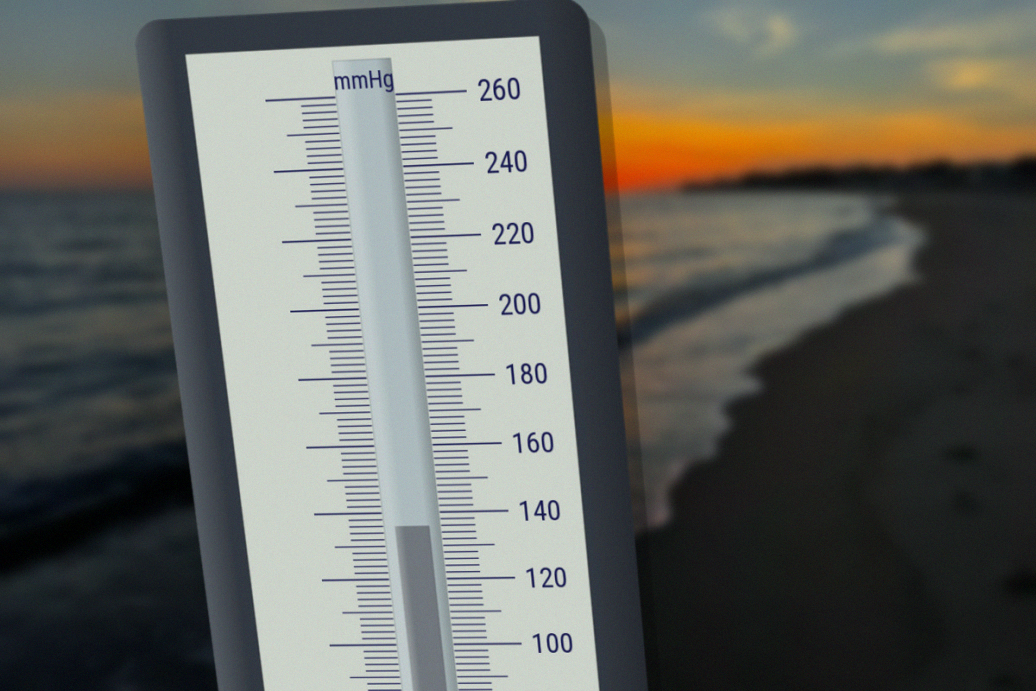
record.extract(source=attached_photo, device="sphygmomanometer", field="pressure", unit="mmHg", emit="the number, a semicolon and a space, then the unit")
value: 136; mmHg
